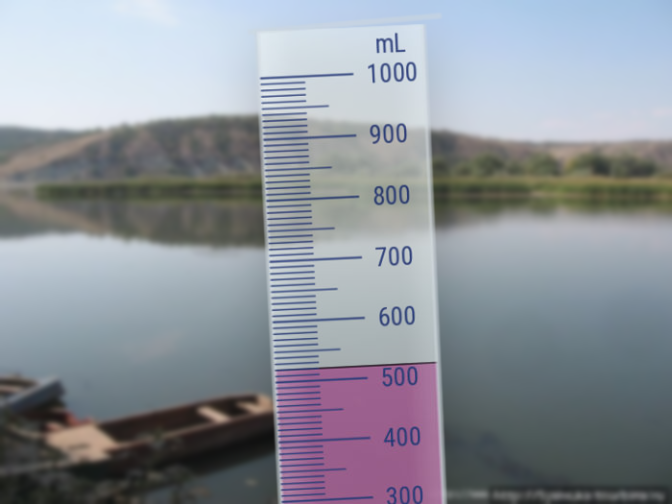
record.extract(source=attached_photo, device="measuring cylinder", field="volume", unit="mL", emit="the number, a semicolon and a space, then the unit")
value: 520; mL
